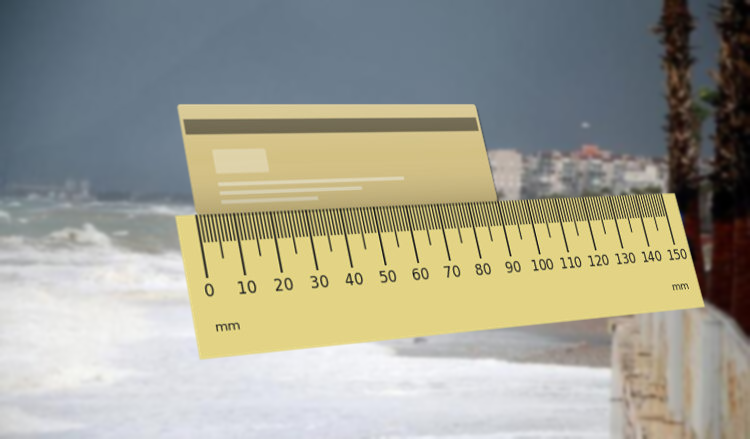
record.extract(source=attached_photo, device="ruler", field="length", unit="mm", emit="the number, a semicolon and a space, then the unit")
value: 90; mm
